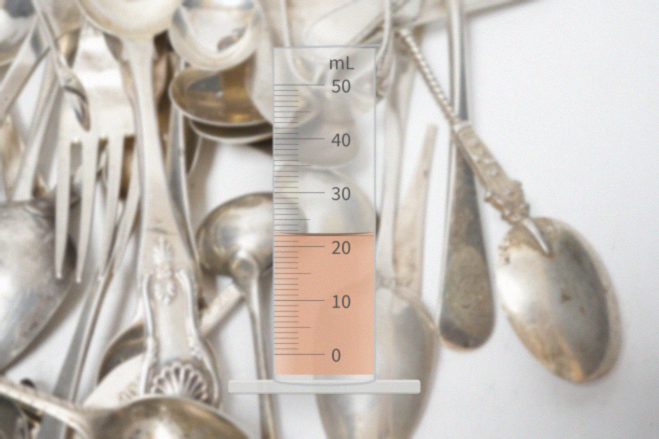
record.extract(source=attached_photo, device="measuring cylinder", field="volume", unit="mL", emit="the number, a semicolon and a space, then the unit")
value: 22; mL
